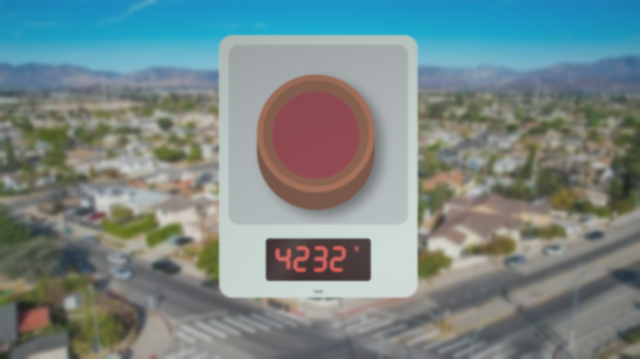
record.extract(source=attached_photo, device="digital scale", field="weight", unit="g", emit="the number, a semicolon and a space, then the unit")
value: 4232; g
